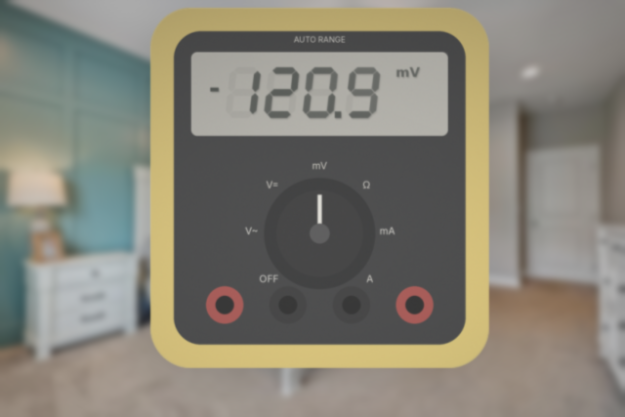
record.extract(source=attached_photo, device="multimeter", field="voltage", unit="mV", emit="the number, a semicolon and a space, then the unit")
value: -120.9; mV
